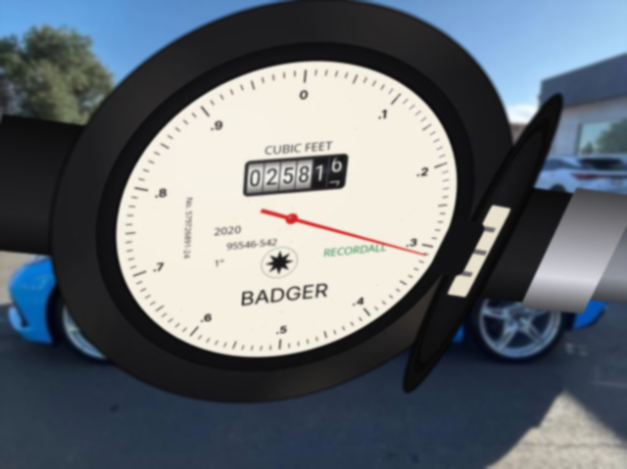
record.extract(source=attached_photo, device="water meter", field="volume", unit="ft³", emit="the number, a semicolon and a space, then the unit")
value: 25816.31; ft³
